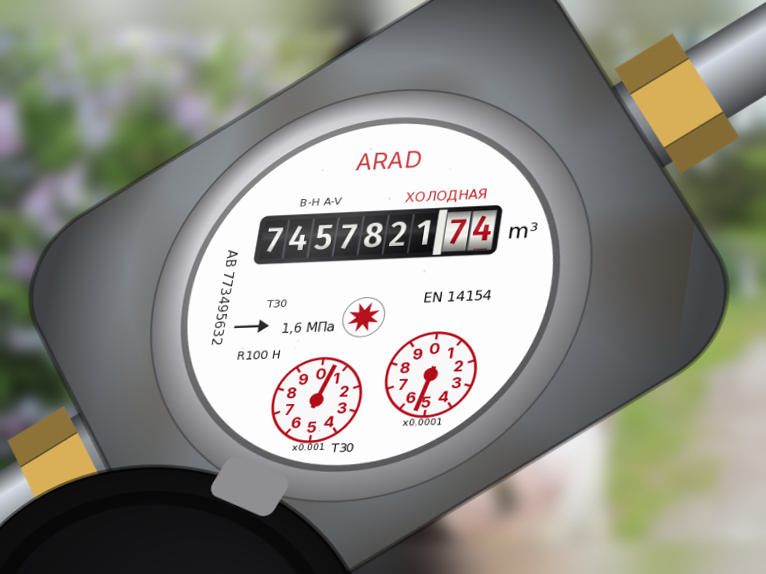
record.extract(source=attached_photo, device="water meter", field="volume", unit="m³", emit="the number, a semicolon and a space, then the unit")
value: 7457821.7405; m³
